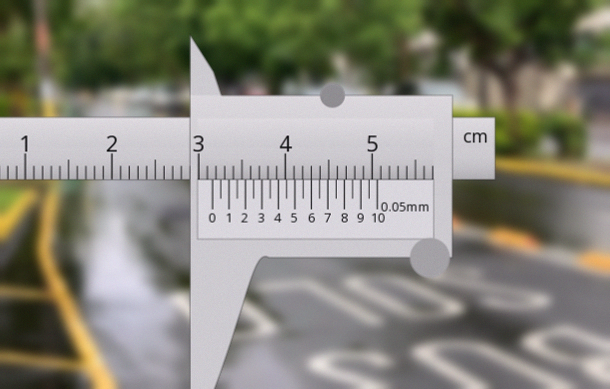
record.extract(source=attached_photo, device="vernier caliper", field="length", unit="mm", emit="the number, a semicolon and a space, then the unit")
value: 31.6; mm
